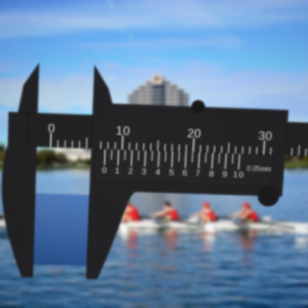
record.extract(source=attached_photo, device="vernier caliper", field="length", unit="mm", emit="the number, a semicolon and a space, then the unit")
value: 7.6; mm
